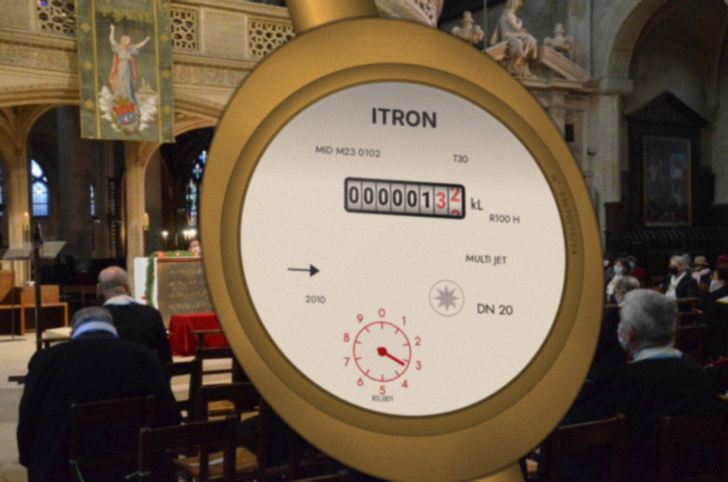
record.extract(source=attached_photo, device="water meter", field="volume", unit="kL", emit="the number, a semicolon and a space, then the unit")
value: 1.323; kL
